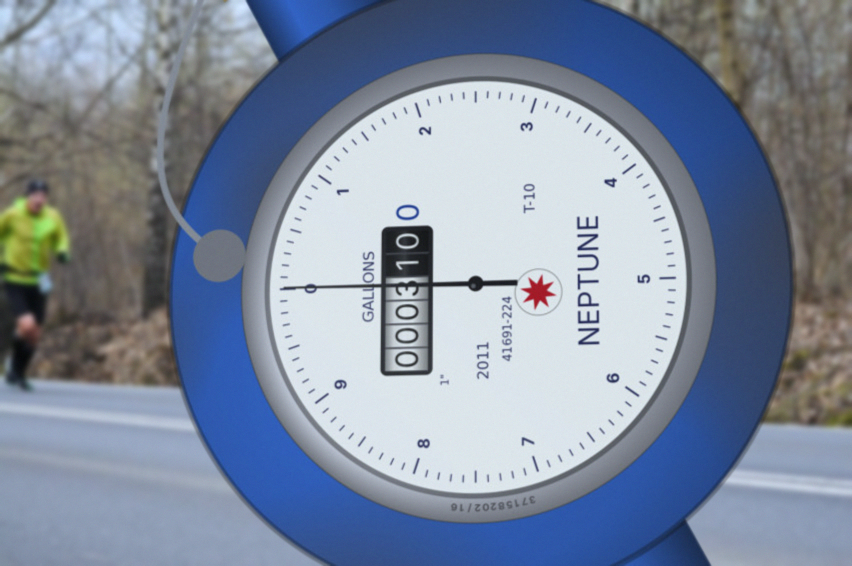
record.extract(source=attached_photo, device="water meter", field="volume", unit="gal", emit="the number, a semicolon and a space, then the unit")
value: 3100.0; gal
